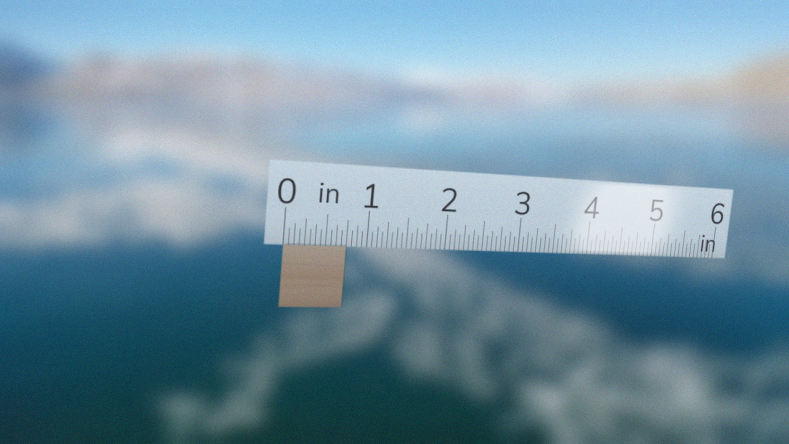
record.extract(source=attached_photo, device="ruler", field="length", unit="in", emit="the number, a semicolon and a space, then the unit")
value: 0.75; in
